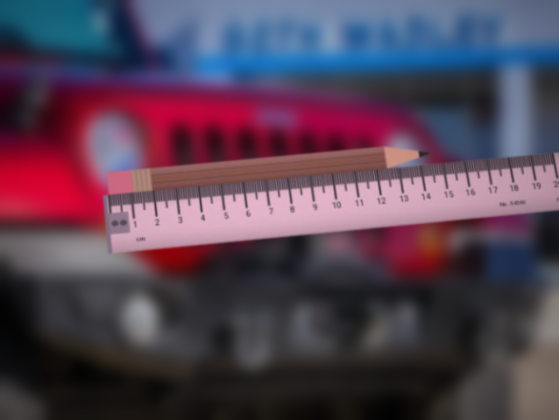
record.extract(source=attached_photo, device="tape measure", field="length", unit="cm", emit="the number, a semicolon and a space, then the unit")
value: 14.5; cm
